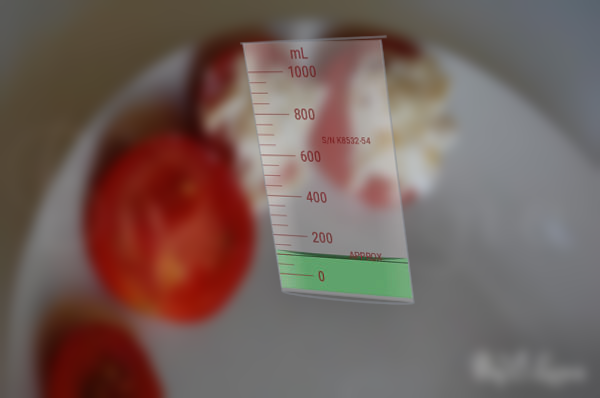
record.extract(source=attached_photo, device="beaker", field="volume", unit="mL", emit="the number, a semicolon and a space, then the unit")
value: 100; mL
